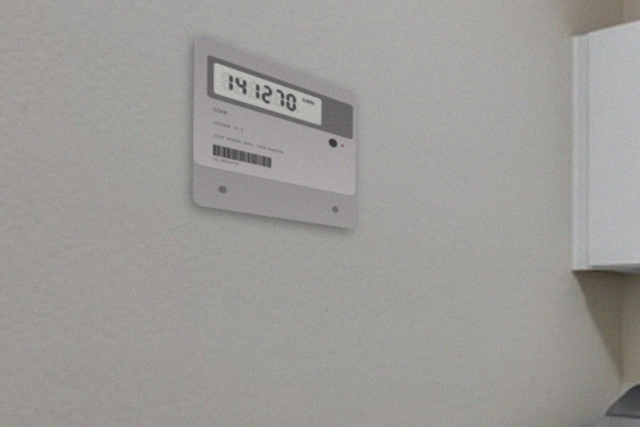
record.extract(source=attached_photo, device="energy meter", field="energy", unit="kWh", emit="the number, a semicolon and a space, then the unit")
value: 141270; kWh
